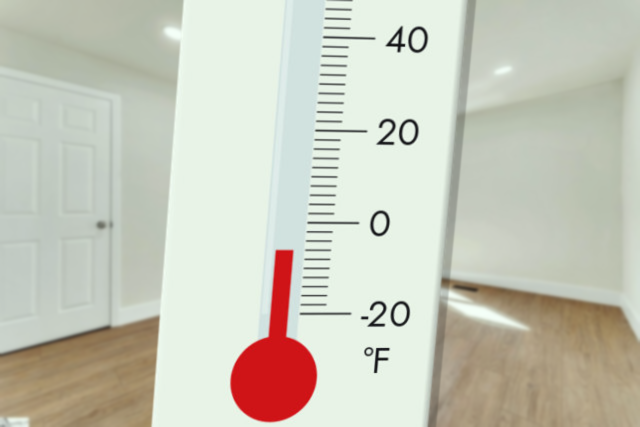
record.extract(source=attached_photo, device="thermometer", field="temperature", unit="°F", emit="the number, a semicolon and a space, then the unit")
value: -6; °F
